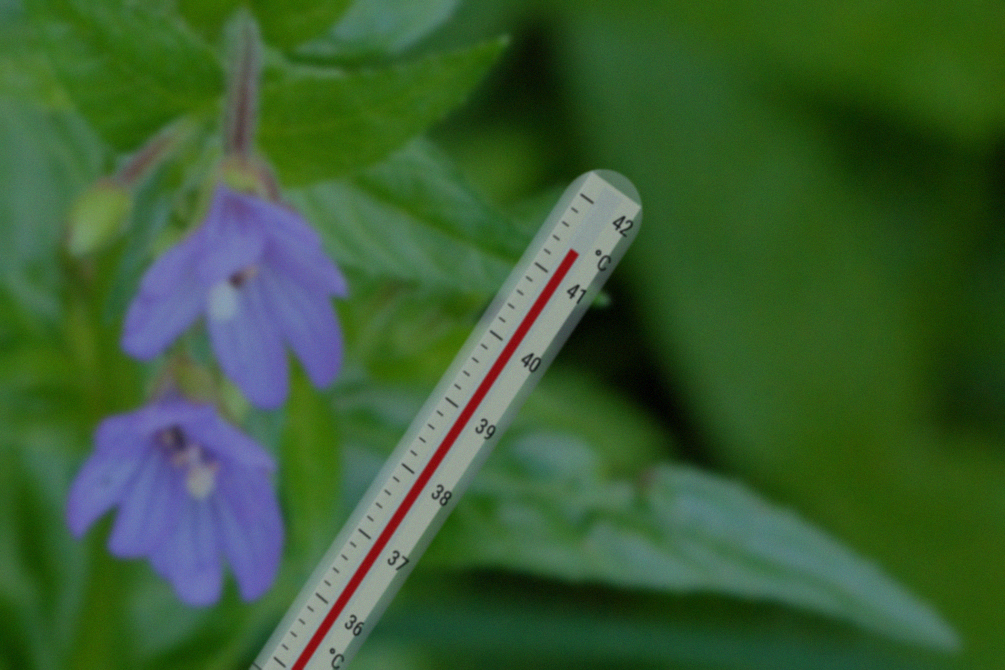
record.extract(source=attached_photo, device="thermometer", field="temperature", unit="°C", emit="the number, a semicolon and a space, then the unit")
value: 41.4; °C
